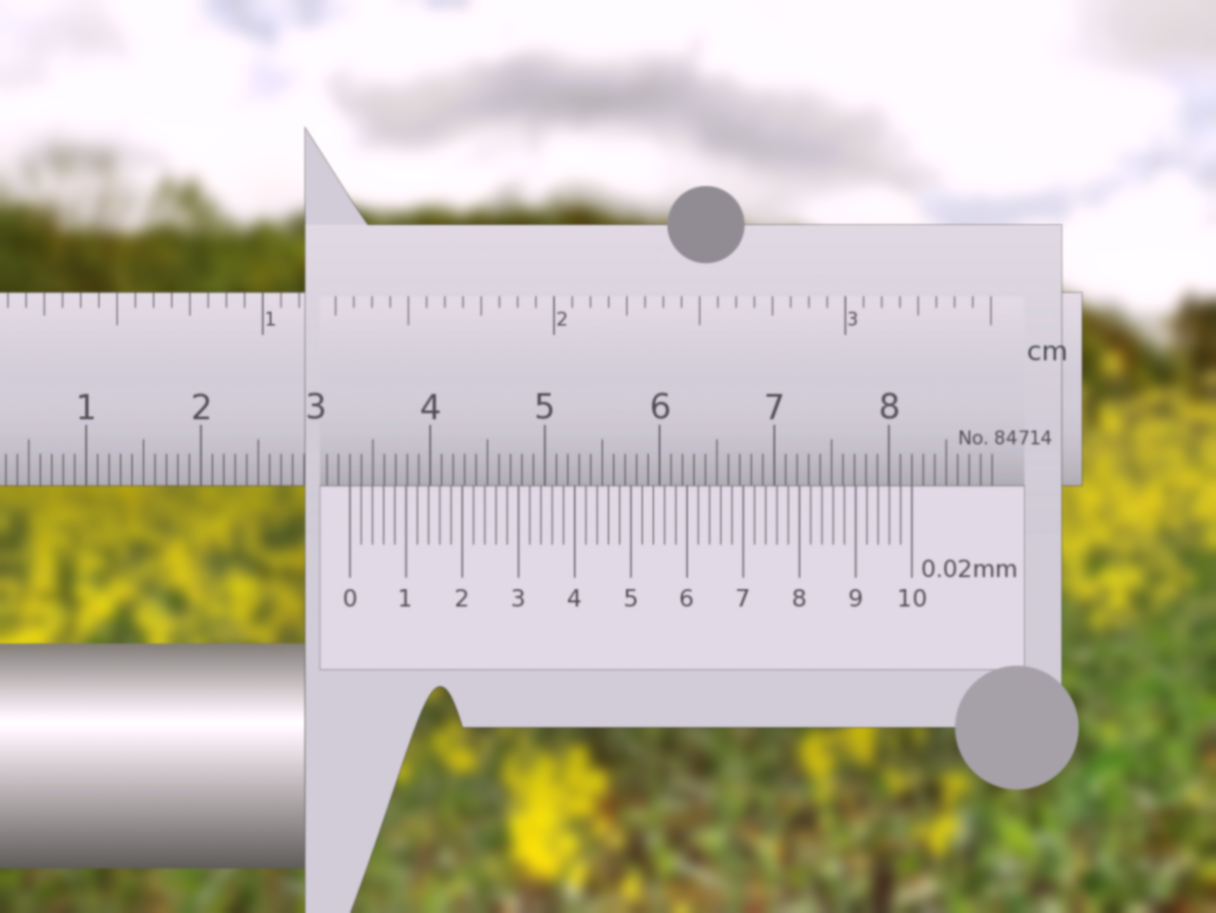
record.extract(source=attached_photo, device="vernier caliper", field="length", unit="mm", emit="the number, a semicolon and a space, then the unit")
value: 33.0; mm
